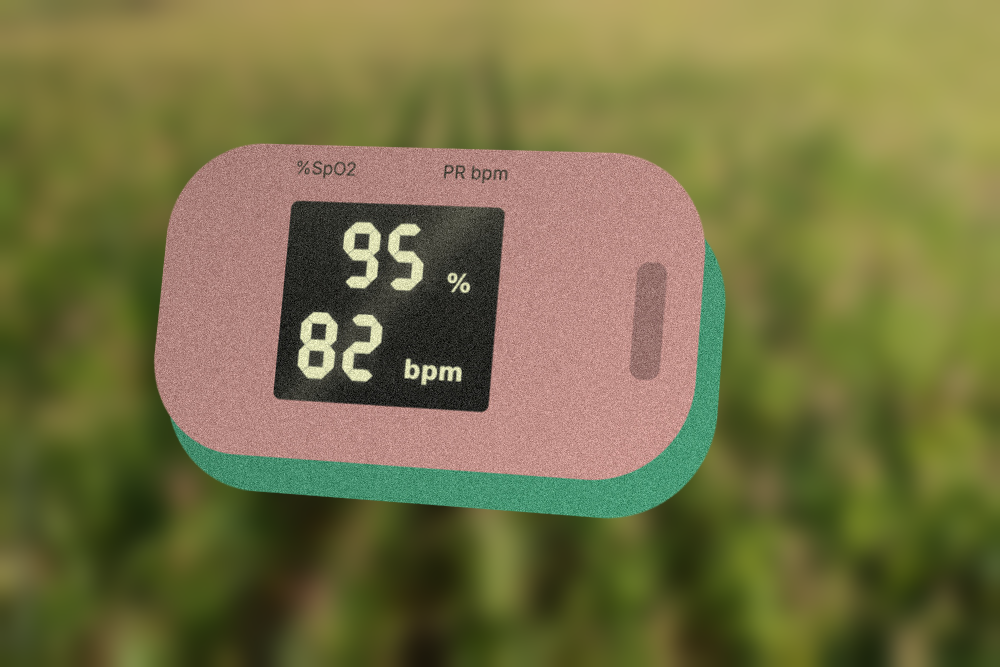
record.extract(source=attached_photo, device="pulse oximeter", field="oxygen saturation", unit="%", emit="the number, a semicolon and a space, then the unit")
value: 95; %
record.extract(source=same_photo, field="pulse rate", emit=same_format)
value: 82; bpm
